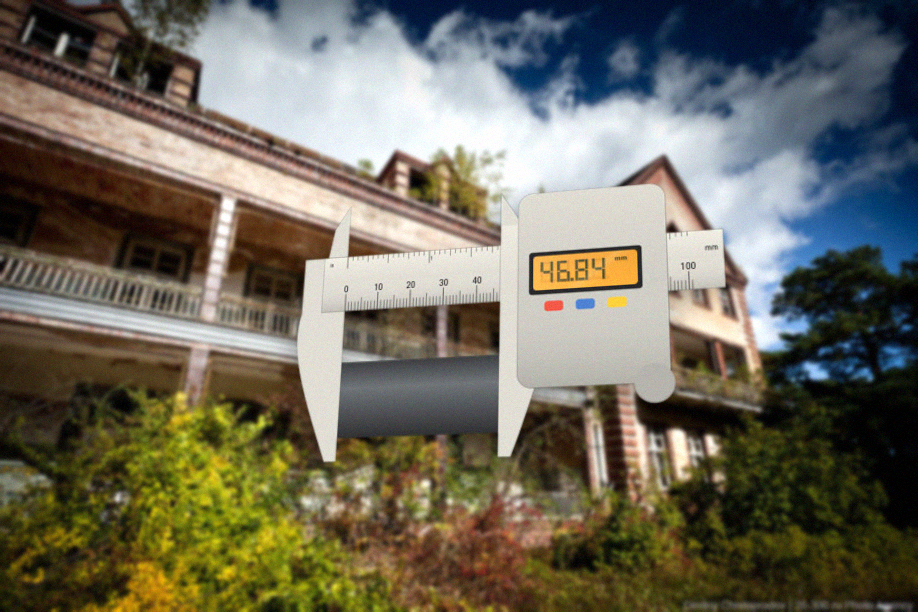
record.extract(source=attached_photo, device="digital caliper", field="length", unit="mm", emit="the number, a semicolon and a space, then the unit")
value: 46.84; mm
